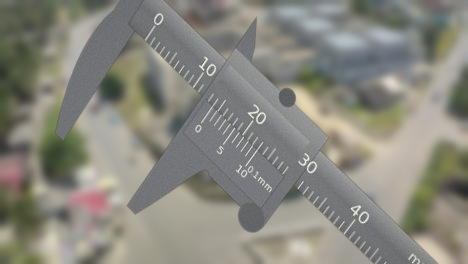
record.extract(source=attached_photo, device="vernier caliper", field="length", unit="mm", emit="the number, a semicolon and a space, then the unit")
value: 14.0; mm
